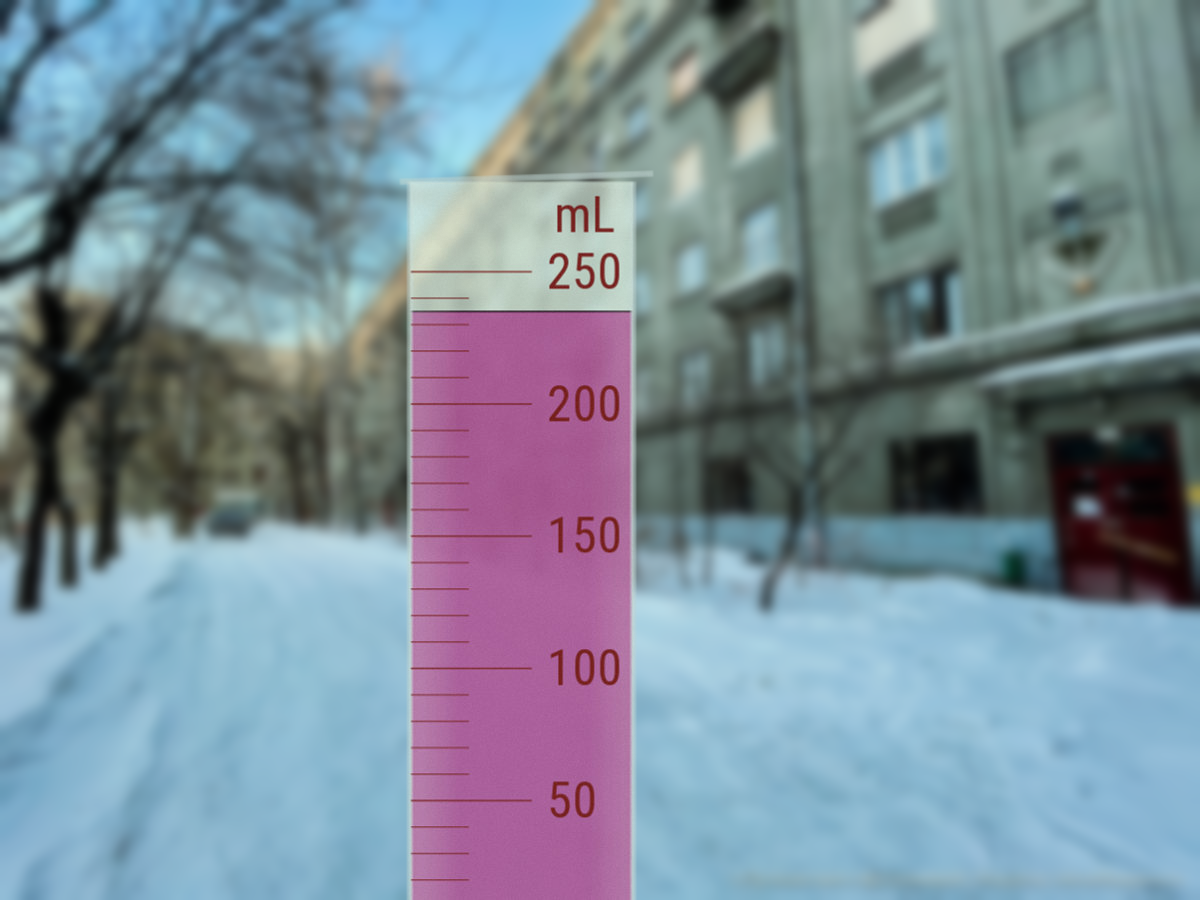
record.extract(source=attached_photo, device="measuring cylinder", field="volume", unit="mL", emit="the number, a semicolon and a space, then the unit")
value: 235; mL
